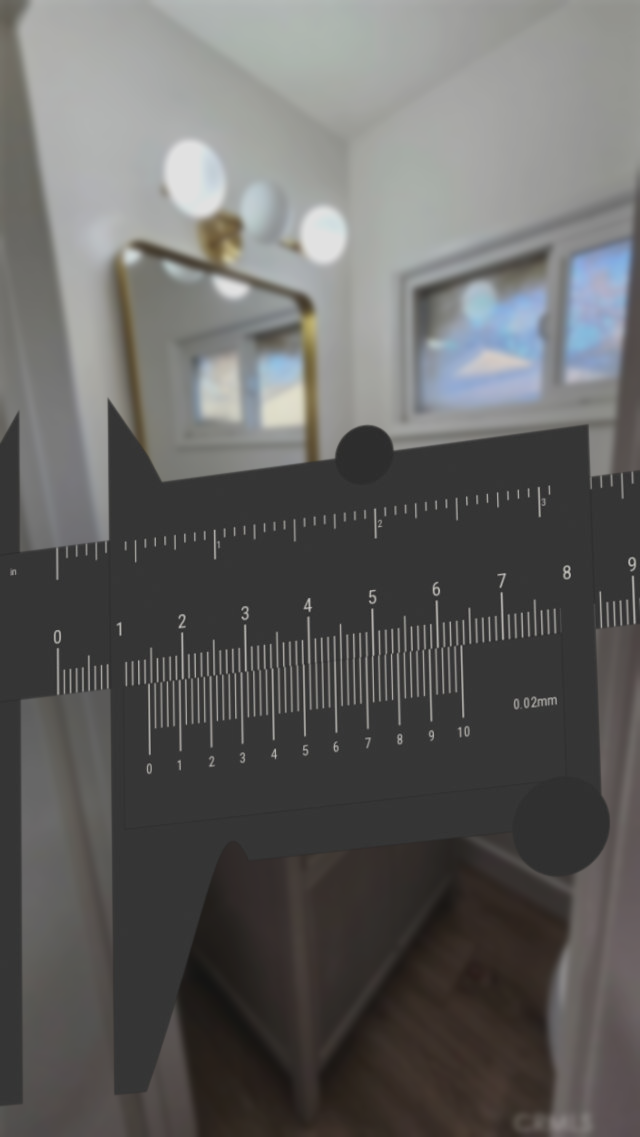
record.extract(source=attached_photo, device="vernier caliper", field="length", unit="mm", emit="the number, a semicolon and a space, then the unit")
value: 14.6; mm
